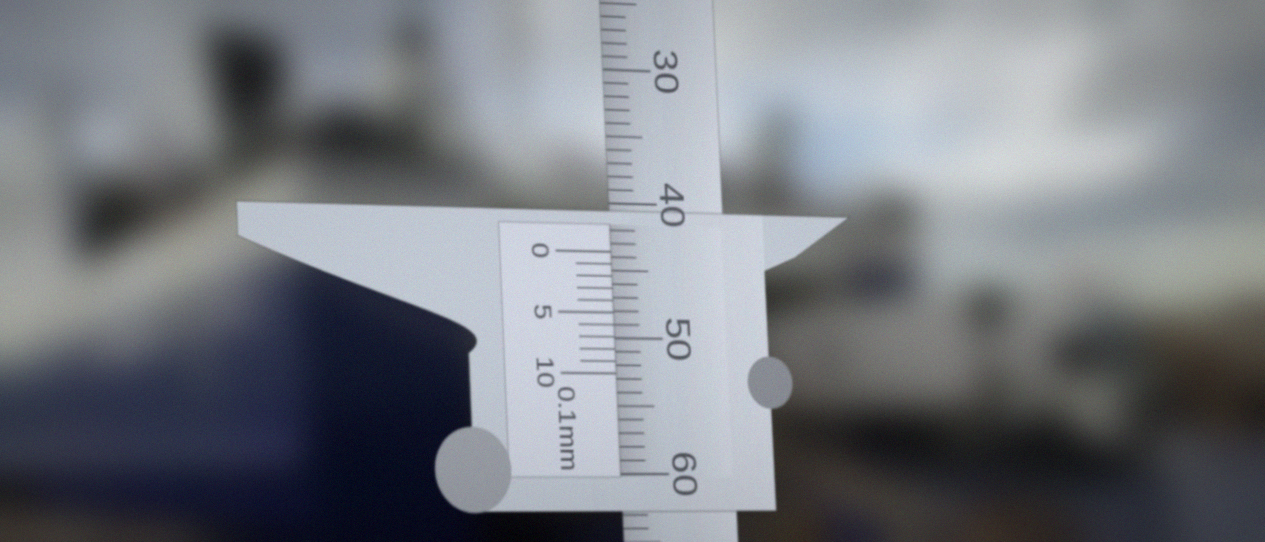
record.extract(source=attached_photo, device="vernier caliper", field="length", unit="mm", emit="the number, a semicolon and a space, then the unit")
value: 43.6; mm
